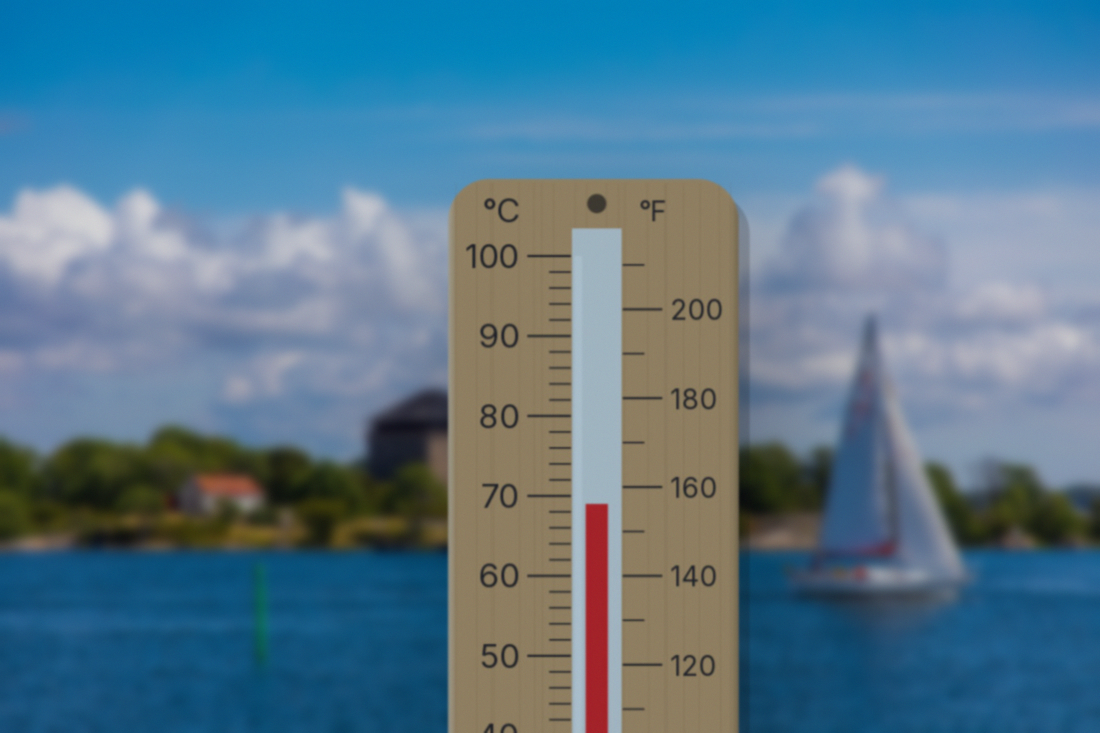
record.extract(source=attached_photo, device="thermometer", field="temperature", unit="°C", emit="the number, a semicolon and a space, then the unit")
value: 69; °C
